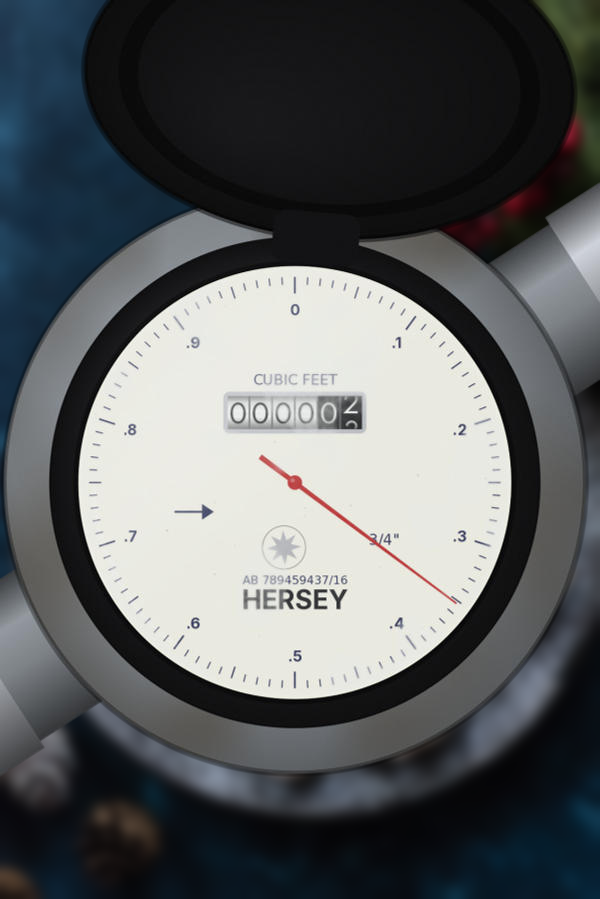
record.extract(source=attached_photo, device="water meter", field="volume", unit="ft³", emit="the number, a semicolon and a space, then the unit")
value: 2.35; ft³
